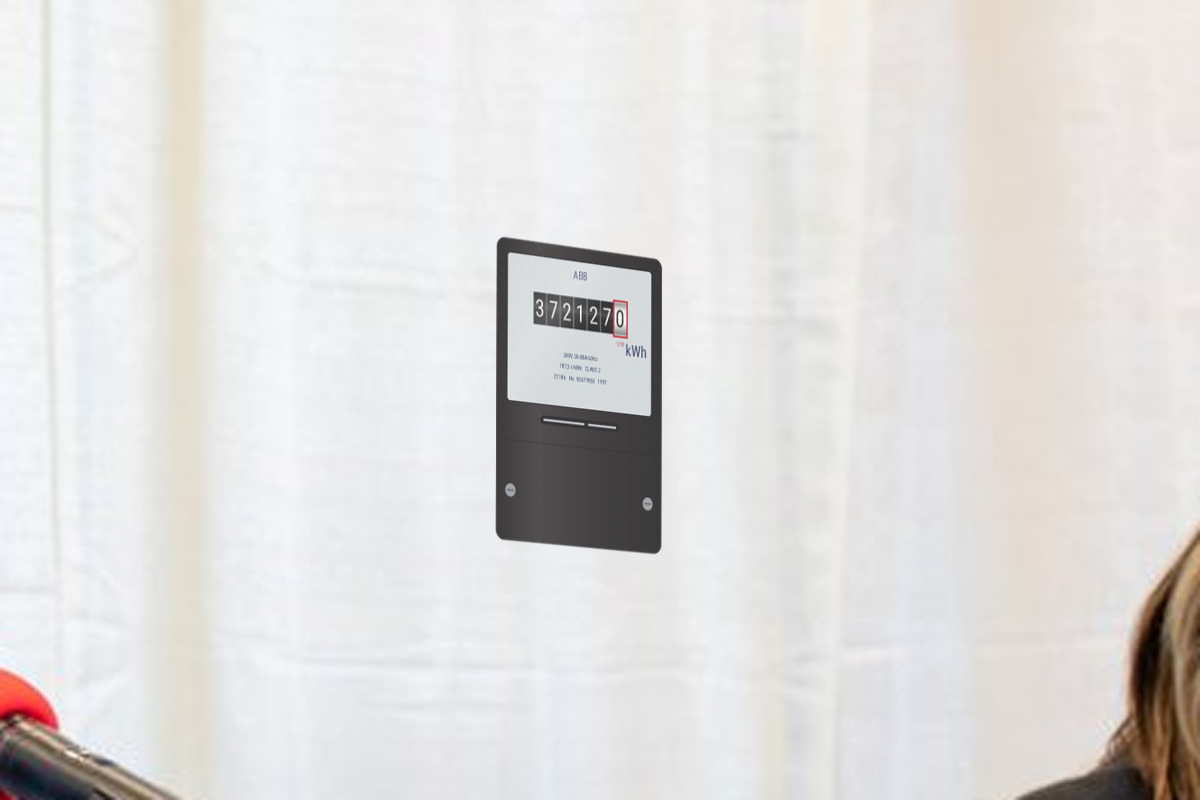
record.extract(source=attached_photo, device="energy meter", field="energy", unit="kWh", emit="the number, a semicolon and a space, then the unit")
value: 372127.0; kWh
